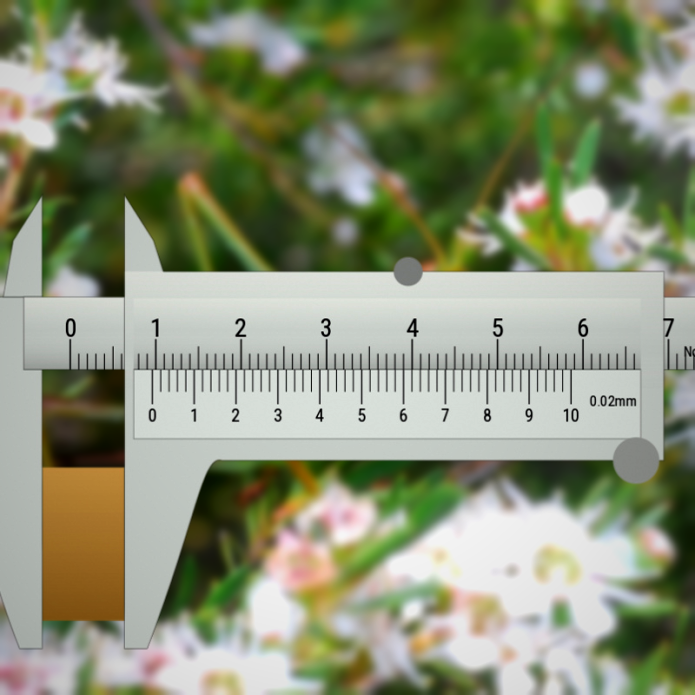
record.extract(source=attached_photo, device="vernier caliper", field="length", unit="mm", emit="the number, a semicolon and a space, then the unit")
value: 9.6; mm
